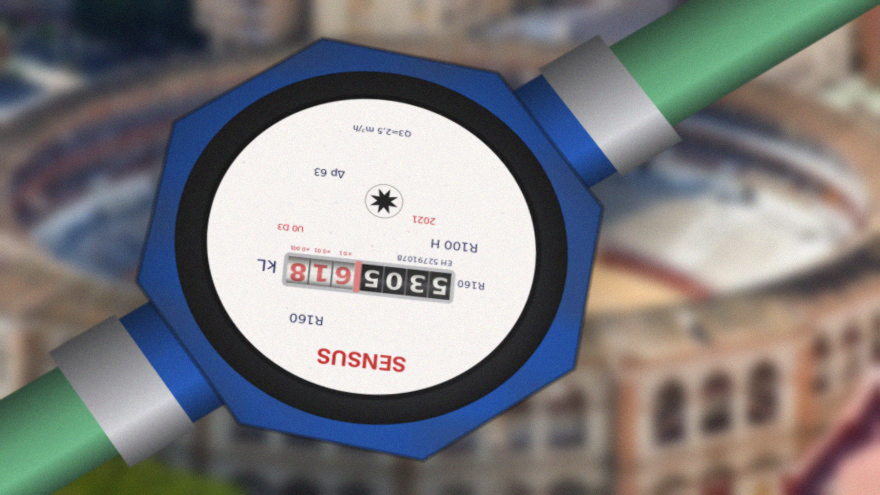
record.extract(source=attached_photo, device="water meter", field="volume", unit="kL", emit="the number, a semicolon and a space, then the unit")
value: 5305.618; kL
